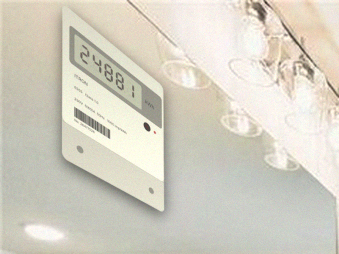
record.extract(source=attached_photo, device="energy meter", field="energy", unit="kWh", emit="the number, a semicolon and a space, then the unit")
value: 24881; kWh
